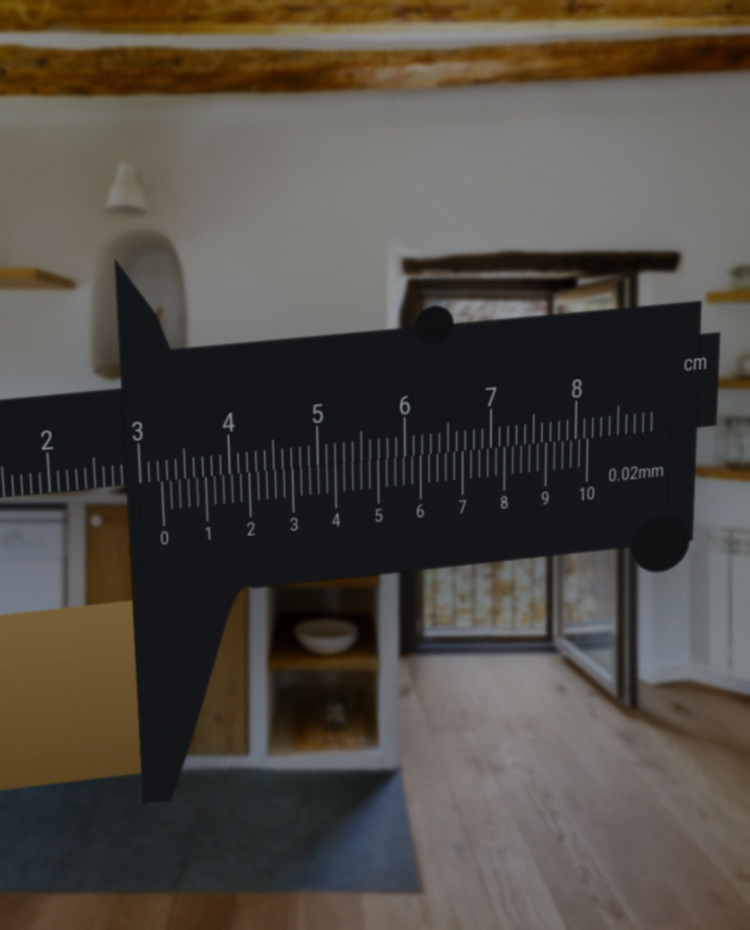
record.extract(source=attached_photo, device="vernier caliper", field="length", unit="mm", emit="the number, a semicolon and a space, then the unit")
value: 32.4; mm
